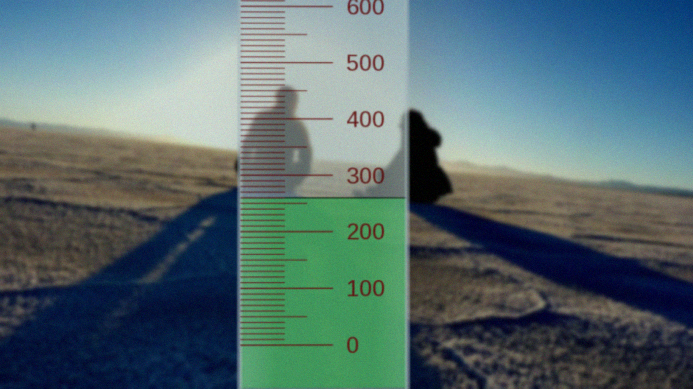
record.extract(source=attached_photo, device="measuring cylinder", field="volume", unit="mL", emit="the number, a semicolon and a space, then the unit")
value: 260; mL
